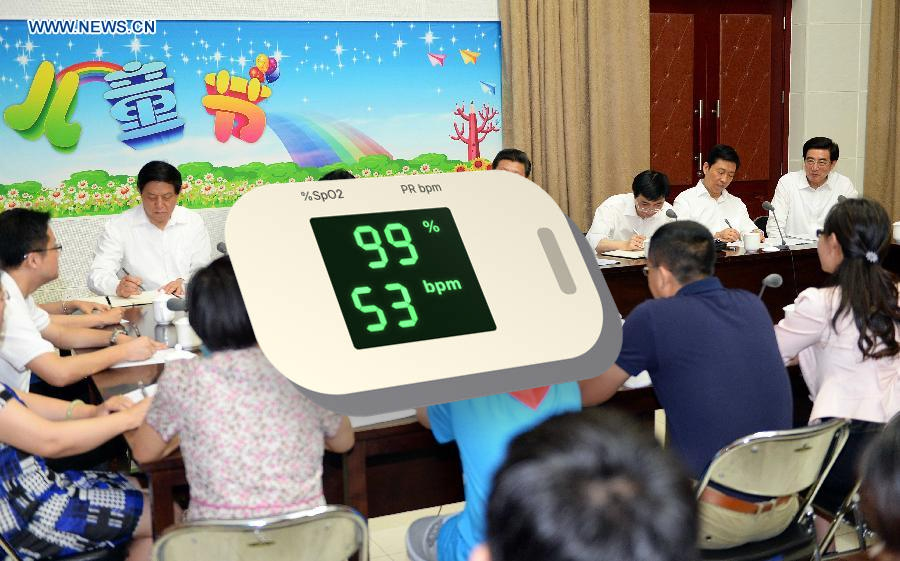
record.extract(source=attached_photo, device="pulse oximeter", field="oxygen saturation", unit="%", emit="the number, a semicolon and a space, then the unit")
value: 99; %
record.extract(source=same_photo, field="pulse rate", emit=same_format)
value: 53; bpm
